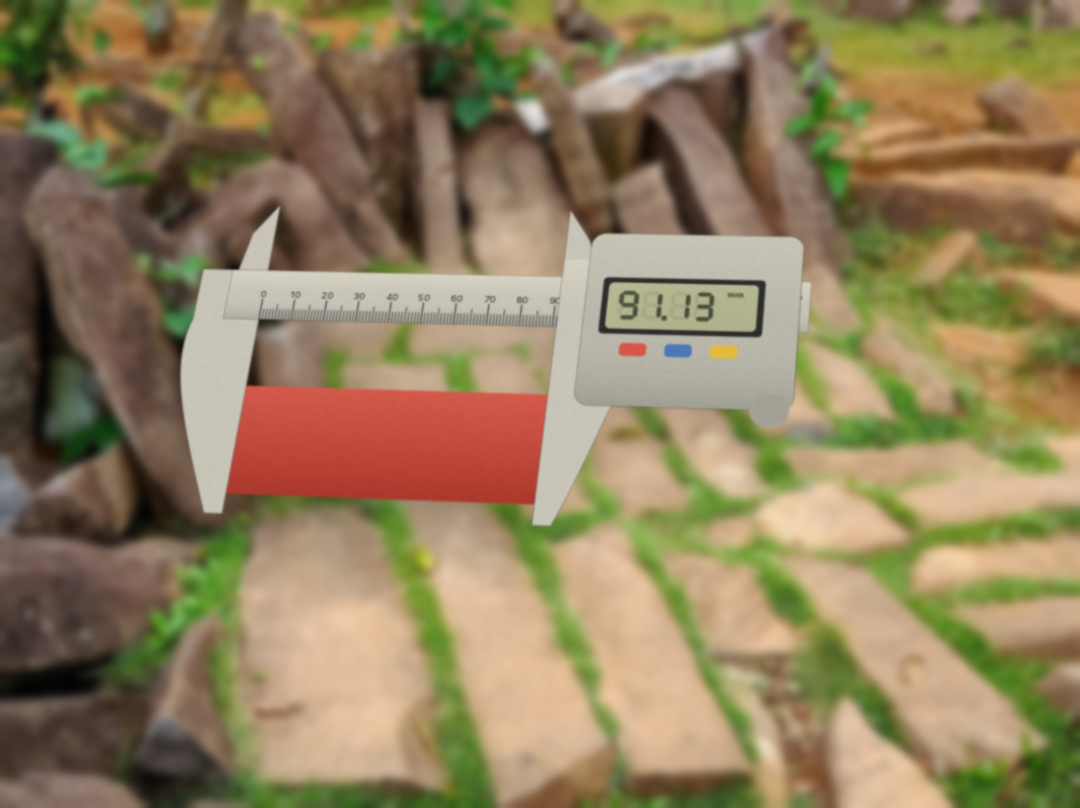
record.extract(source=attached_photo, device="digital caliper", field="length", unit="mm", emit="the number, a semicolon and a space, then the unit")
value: 91.13; mm
